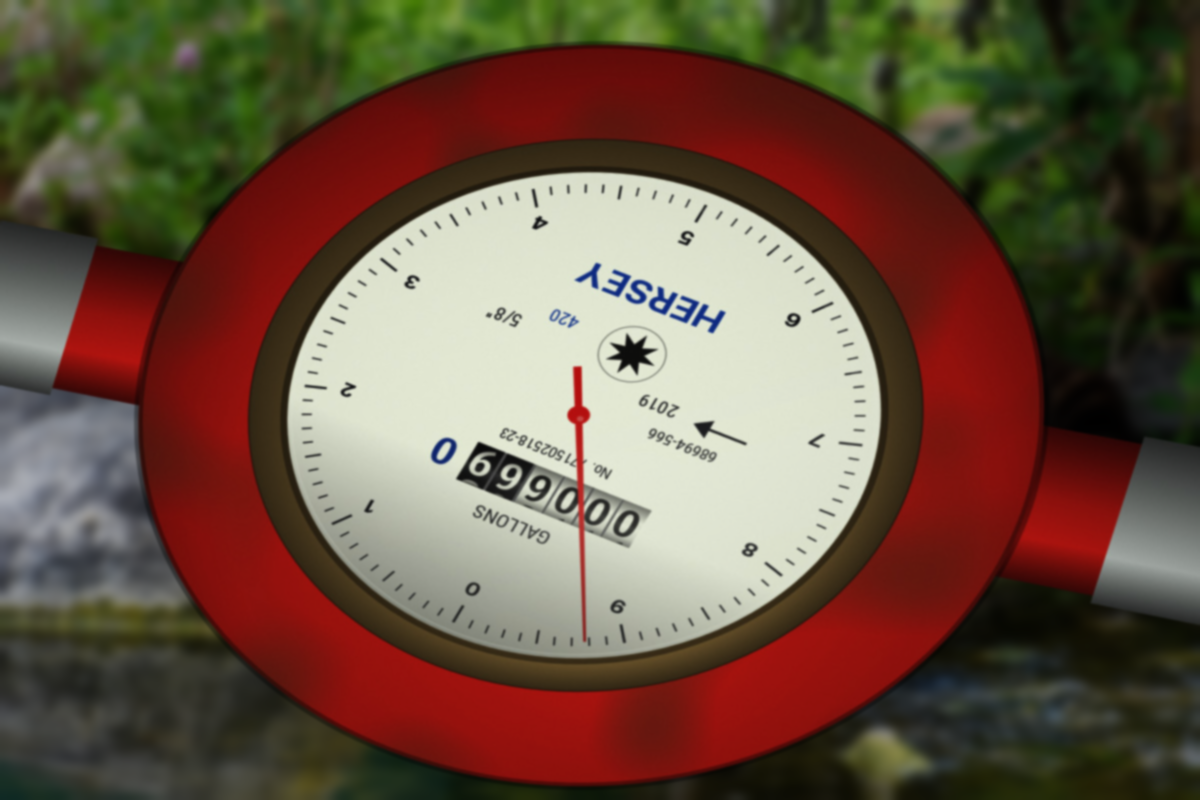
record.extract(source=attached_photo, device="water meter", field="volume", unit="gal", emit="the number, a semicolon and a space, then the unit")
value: 6689.2; gal
